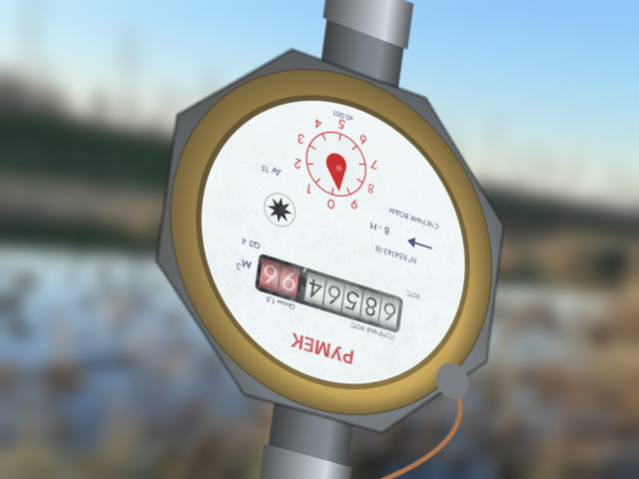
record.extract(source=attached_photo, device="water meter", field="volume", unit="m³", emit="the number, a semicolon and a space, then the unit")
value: 68564.959; m³
